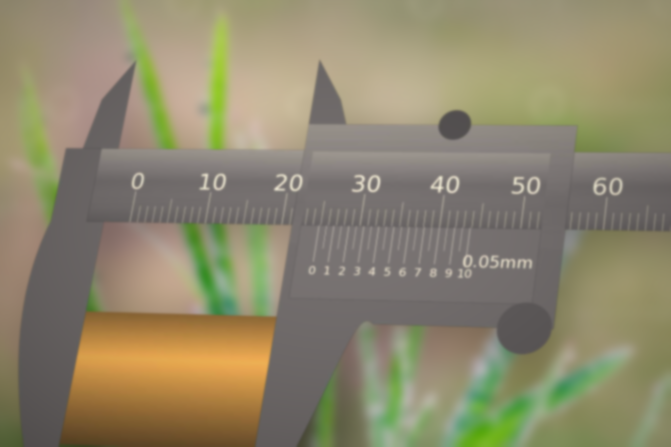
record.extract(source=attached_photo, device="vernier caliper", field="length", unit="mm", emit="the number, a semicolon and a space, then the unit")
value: 24.8; mm
